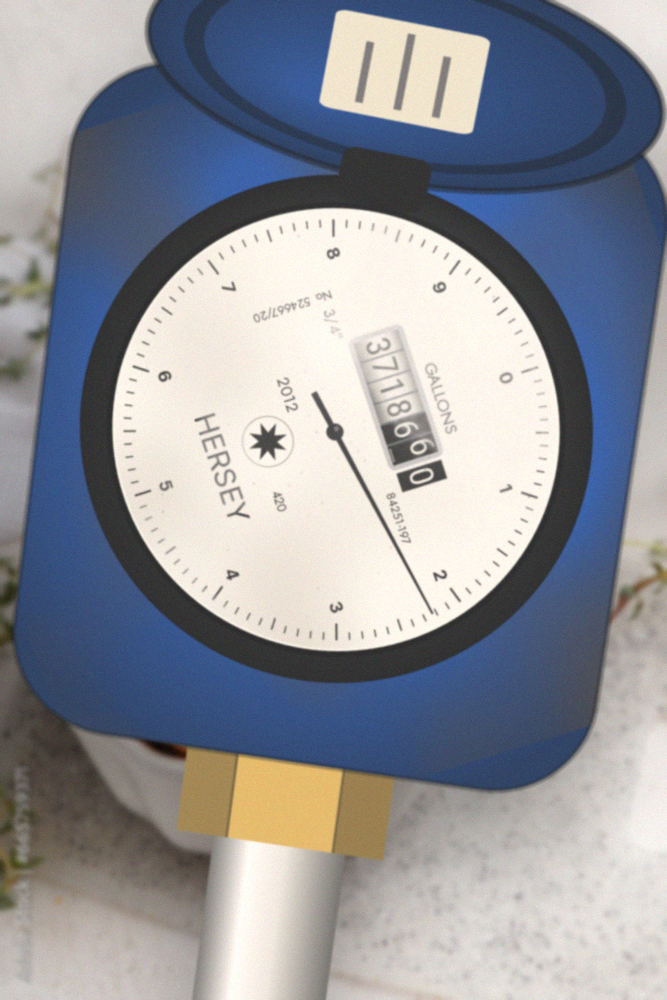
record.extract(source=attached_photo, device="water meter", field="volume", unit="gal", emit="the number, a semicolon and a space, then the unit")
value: 3718662.2; gal
